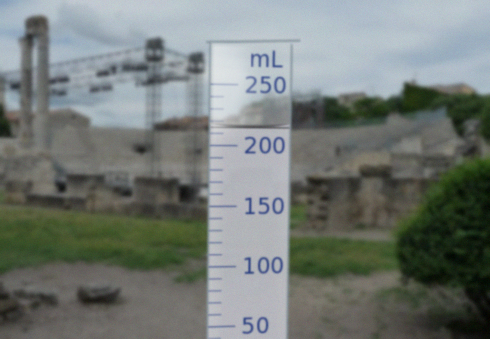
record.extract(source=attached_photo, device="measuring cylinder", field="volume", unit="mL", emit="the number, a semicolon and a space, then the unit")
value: 215; mL
